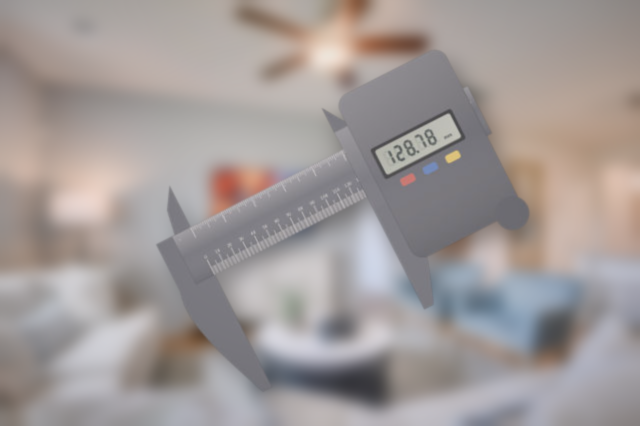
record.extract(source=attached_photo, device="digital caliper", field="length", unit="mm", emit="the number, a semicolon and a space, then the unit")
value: 128.78; mm
